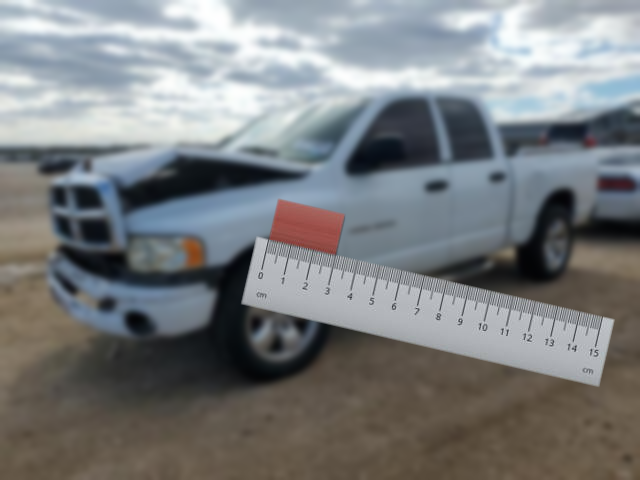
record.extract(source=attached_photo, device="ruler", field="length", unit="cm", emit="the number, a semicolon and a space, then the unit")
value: 3; cm
